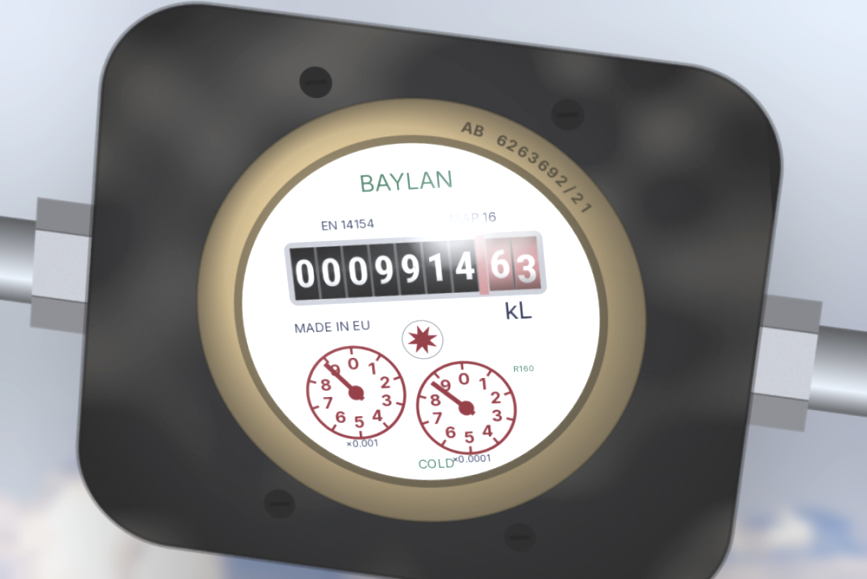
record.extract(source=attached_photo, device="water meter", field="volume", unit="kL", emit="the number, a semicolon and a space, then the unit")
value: 9914.6288; kL
